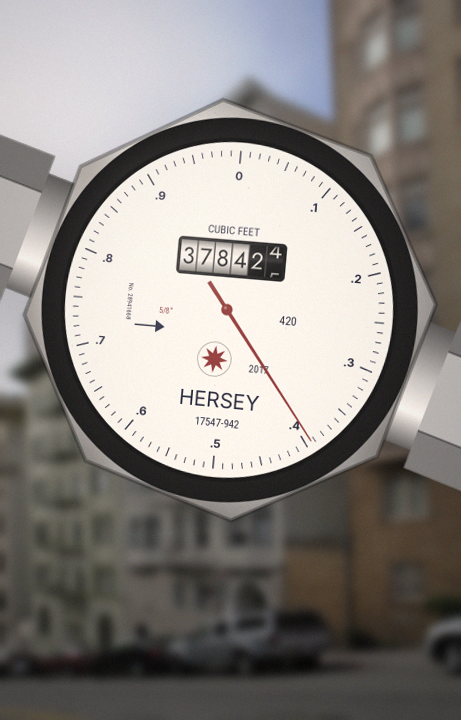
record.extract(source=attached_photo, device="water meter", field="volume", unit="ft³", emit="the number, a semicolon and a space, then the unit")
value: 378424.39; ft³
